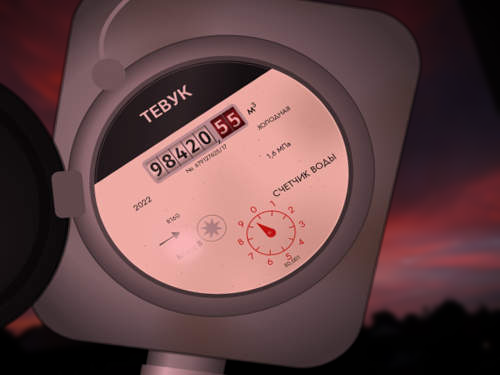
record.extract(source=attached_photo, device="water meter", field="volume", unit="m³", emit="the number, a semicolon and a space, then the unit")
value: 98420.549; m³
